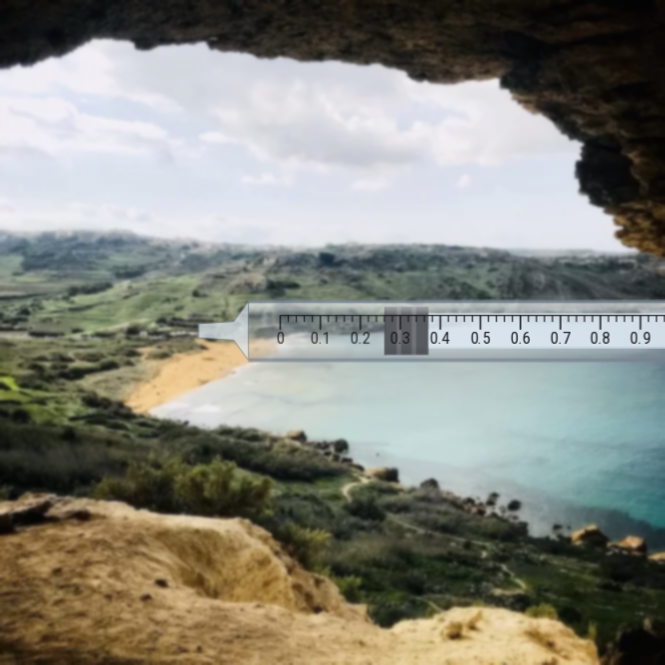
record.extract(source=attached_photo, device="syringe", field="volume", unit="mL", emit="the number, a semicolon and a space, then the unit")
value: 0.26; mL
